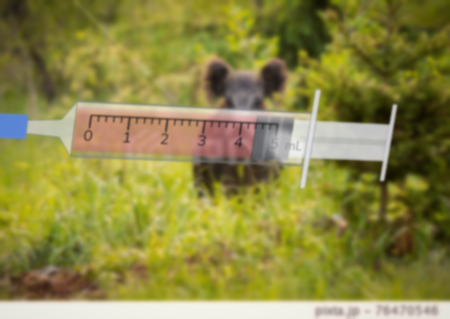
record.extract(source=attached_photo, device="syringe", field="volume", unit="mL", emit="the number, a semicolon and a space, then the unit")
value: 4.4; mL
